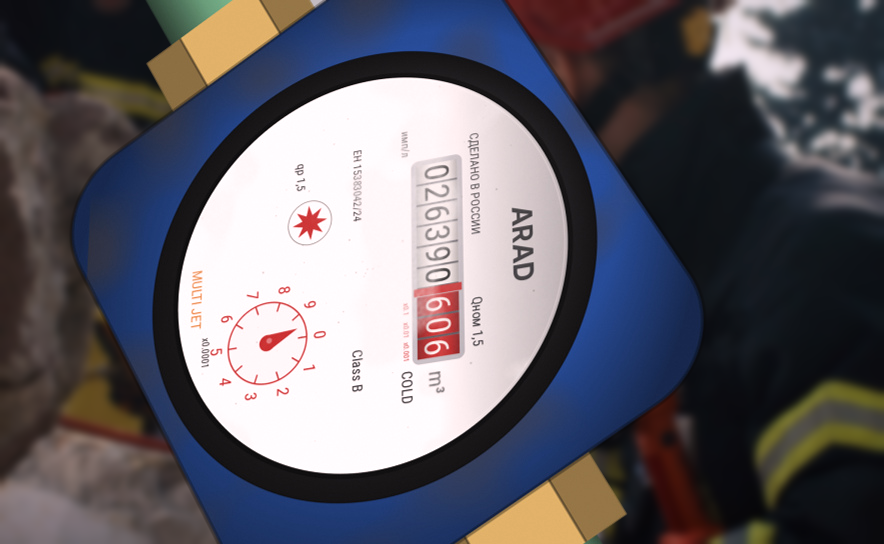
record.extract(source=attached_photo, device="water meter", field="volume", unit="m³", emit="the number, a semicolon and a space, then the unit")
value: 26390.6059; m³
